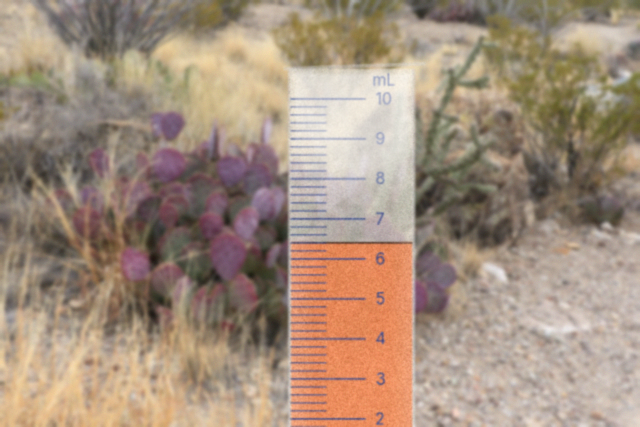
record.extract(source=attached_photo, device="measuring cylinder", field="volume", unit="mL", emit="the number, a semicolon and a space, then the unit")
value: 6.4; mL
